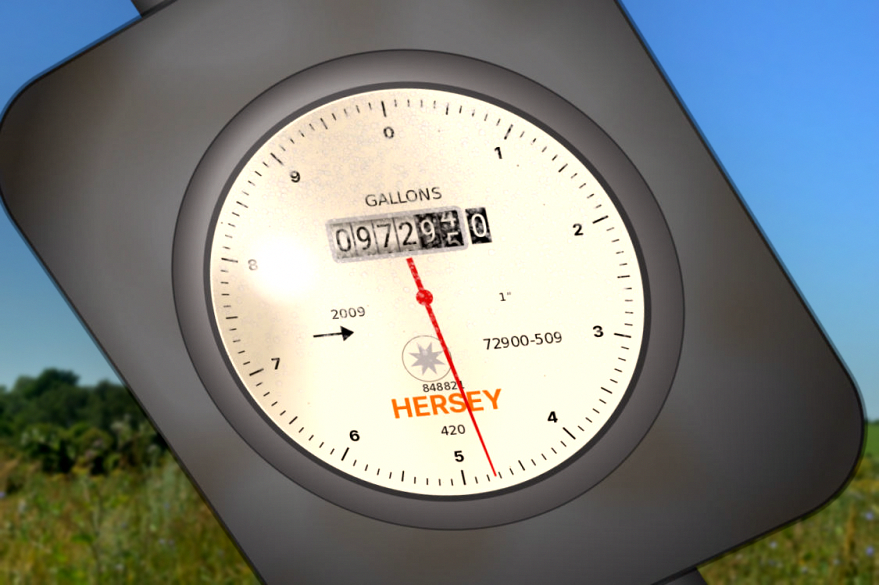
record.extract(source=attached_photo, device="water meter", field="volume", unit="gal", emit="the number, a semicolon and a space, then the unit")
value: 972944.7; gal
